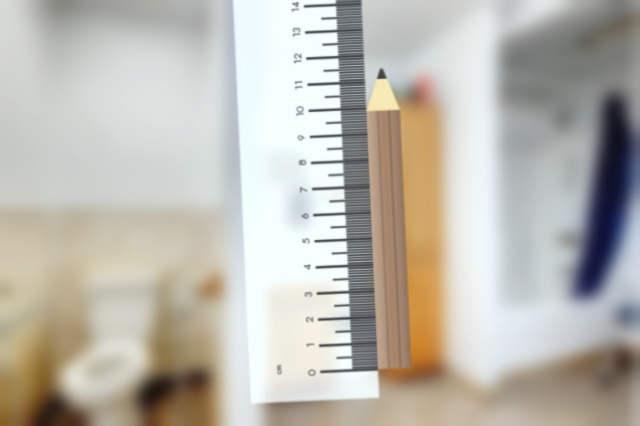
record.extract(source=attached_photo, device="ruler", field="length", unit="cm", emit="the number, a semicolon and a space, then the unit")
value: 11.5; cm
